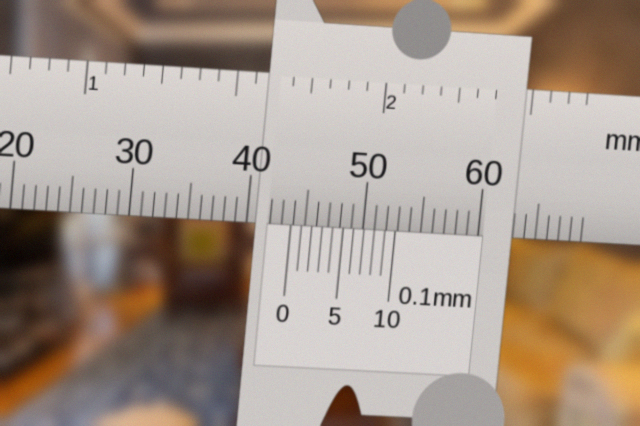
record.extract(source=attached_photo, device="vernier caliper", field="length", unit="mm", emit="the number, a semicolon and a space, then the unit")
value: 43.8; mm
